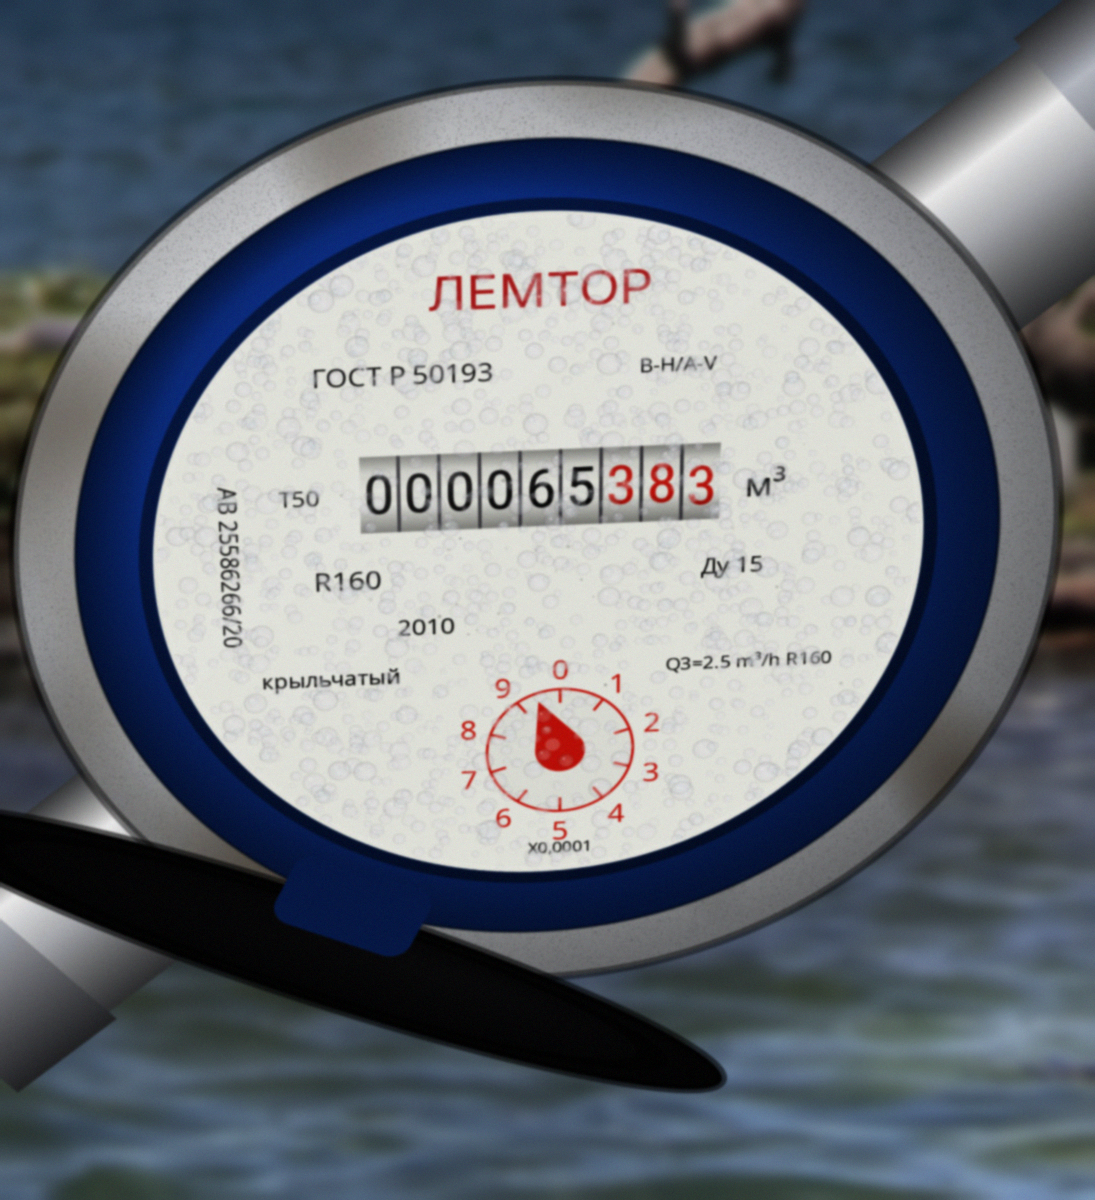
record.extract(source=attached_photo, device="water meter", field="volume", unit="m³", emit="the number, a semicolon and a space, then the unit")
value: 65.3829; m³
